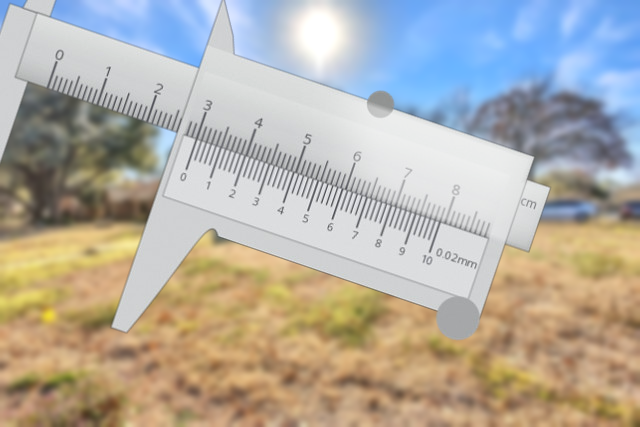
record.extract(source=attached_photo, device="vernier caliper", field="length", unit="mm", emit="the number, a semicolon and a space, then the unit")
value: 30.0; mm
